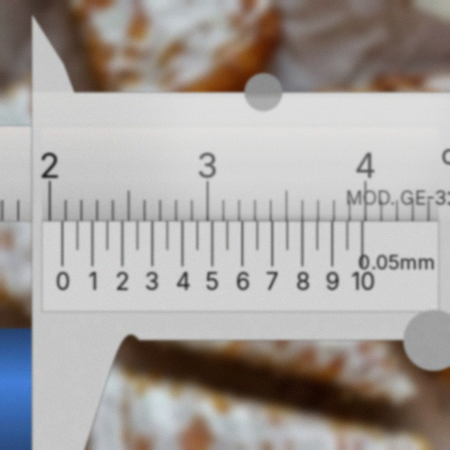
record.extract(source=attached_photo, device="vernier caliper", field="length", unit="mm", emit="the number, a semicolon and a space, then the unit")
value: 20.8; mm
